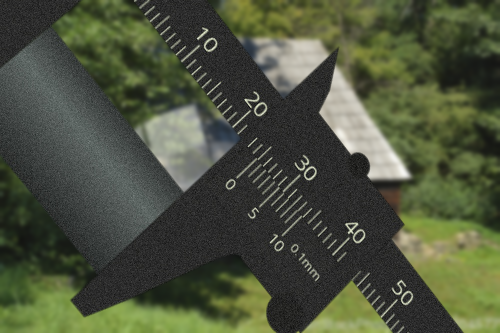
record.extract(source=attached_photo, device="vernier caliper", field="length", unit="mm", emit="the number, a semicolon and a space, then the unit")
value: 24.8; mm
